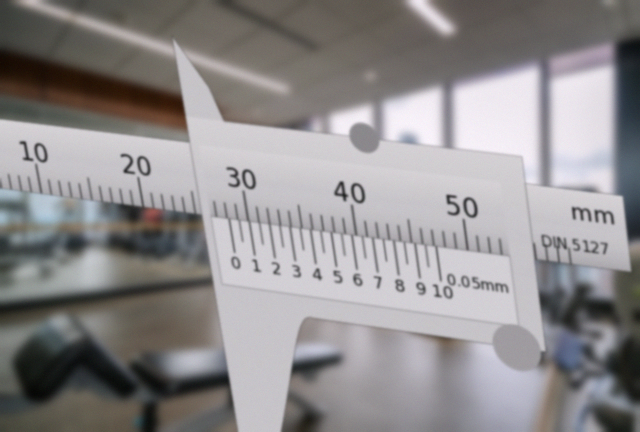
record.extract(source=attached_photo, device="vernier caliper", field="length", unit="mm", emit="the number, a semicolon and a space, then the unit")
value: 28.2; mm
